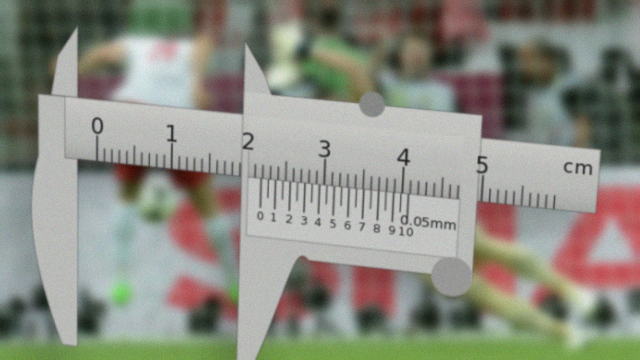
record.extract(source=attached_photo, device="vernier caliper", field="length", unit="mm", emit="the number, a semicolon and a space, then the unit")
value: 21.8; mm
